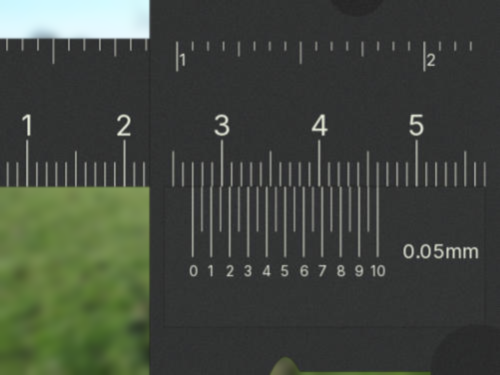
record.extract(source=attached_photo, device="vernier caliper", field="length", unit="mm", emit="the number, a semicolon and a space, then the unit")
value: 27.0; mm
